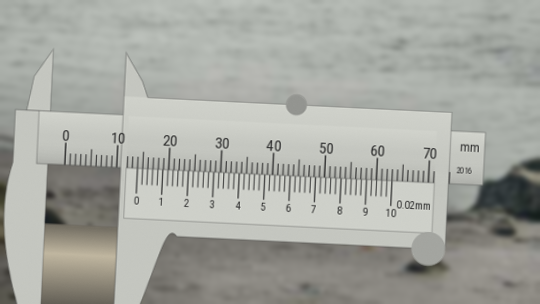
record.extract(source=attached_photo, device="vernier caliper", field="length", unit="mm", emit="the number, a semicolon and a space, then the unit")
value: 14.0; mm
